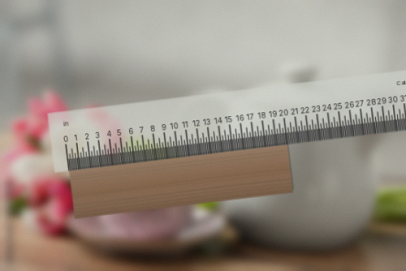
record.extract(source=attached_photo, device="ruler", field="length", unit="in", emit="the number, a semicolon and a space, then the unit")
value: 20; in
